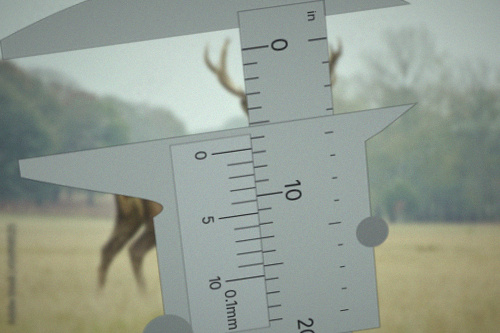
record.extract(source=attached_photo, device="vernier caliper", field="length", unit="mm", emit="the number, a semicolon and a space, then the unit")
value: 6.7; mm
